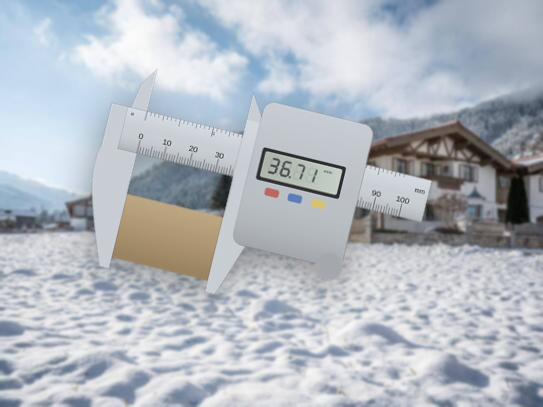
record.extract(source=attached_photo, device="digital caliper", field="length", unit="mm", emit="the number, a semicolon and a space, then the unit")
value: 36.71; mm
